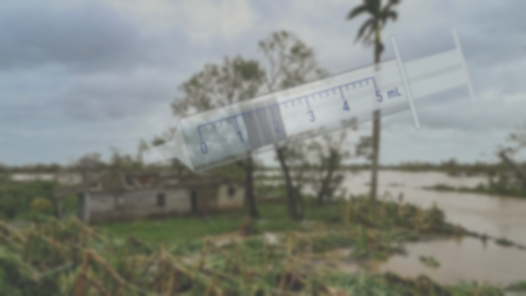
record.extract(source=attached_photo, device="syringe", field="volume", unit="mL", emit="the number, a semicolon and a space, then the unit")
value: 1.2; mL
